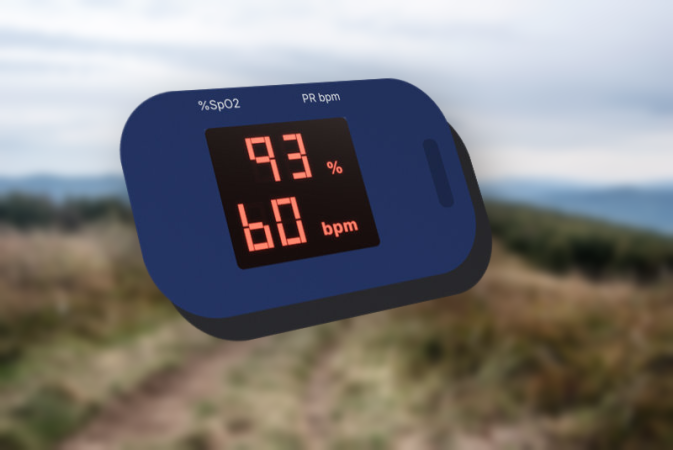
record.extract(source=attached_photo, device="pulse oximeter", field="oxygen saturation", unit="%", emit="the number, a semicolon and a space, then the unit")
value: 93; %
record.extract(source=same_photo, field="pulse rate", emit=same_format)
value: 60; bpm
